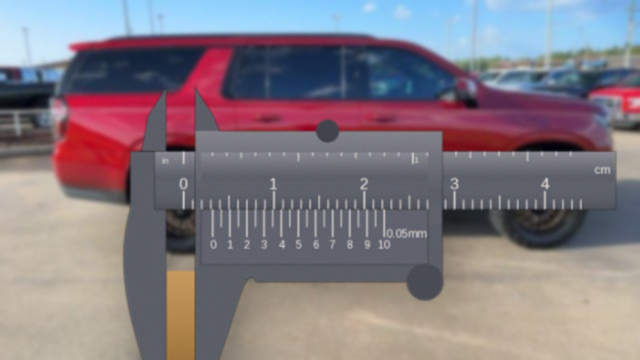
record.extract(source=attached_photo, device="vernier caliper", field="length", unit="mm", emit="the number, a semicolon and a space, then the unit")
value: 3.2; mm
